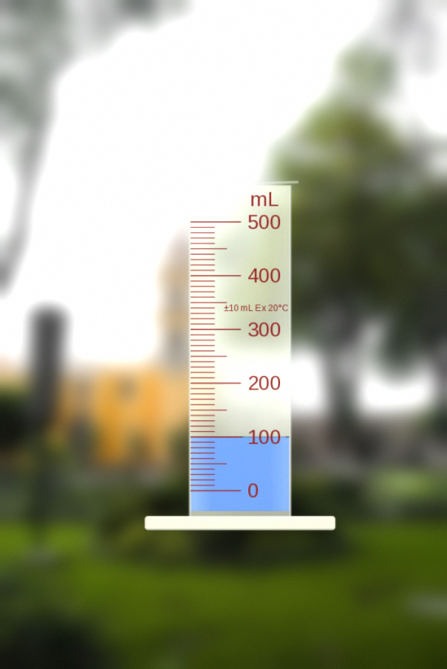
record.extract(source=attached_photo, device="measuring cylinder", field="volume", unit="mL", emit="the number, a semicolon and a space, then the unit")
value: 100; mL
